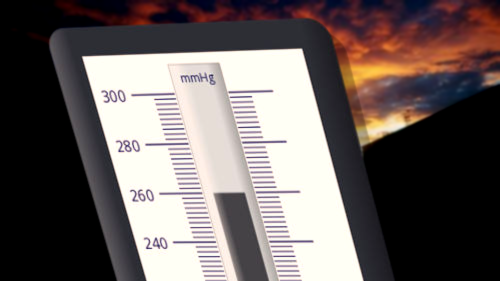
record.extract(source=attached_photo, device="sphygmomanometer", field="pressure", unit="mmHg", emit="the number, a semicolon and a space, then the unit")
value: 260; mmHg
